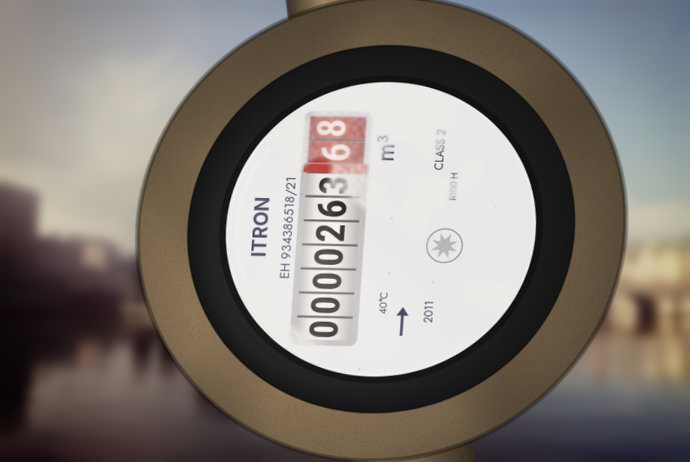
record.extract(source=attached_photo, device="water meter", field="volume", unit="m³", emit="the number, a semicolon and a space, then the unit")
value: 263.68; m³
